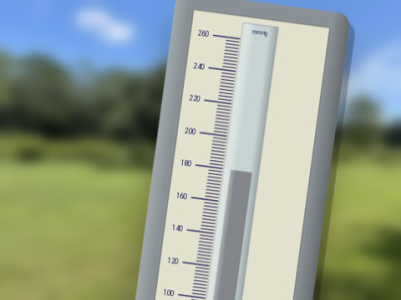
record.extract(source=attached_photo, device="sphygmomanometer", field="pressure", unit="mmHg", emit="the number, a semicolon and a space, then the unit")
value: 180; mmHg
